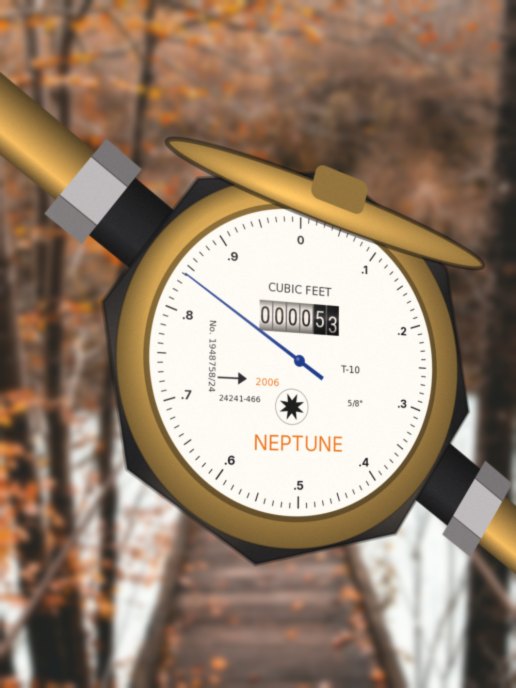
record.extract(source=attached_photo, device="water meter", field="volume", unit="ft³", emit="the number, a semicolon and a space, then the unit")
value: 52.84; ft³
